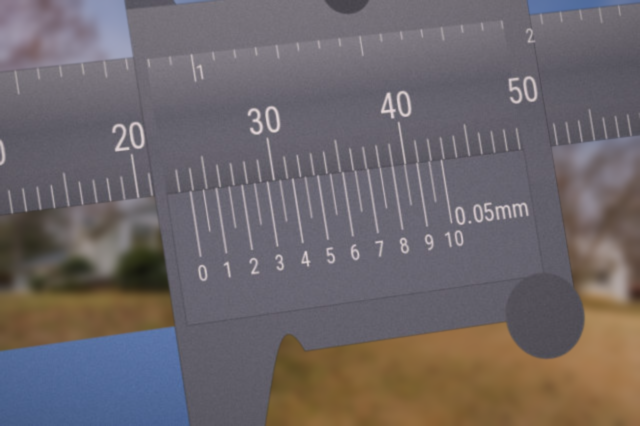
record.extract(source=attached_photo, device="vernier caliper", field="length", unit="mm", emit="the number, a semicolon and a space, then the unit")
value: 23.8; mm
